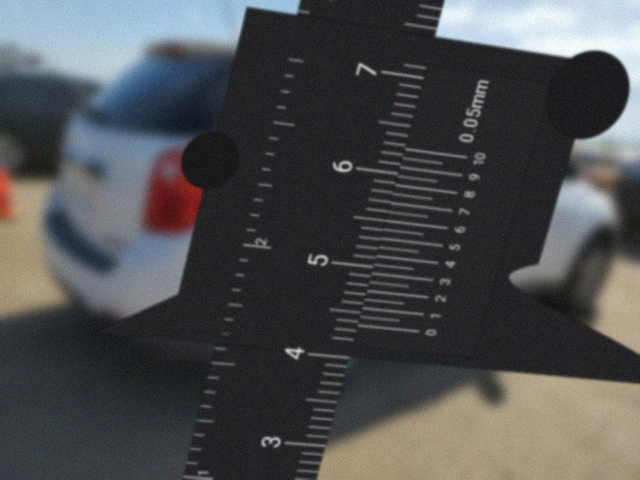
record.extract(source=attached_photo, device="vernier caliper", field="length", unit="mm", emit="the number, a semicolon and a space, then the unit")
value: 43.6; mm
